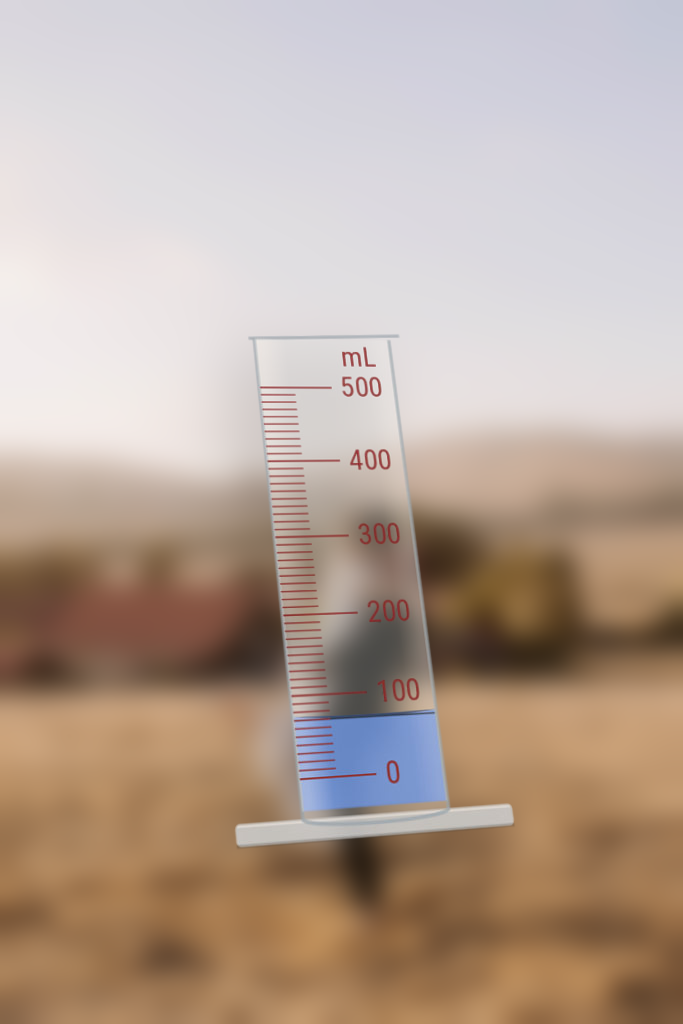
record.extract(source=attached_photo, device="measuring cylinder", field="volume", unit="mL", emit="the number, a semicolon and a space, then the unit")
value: 70; mL
